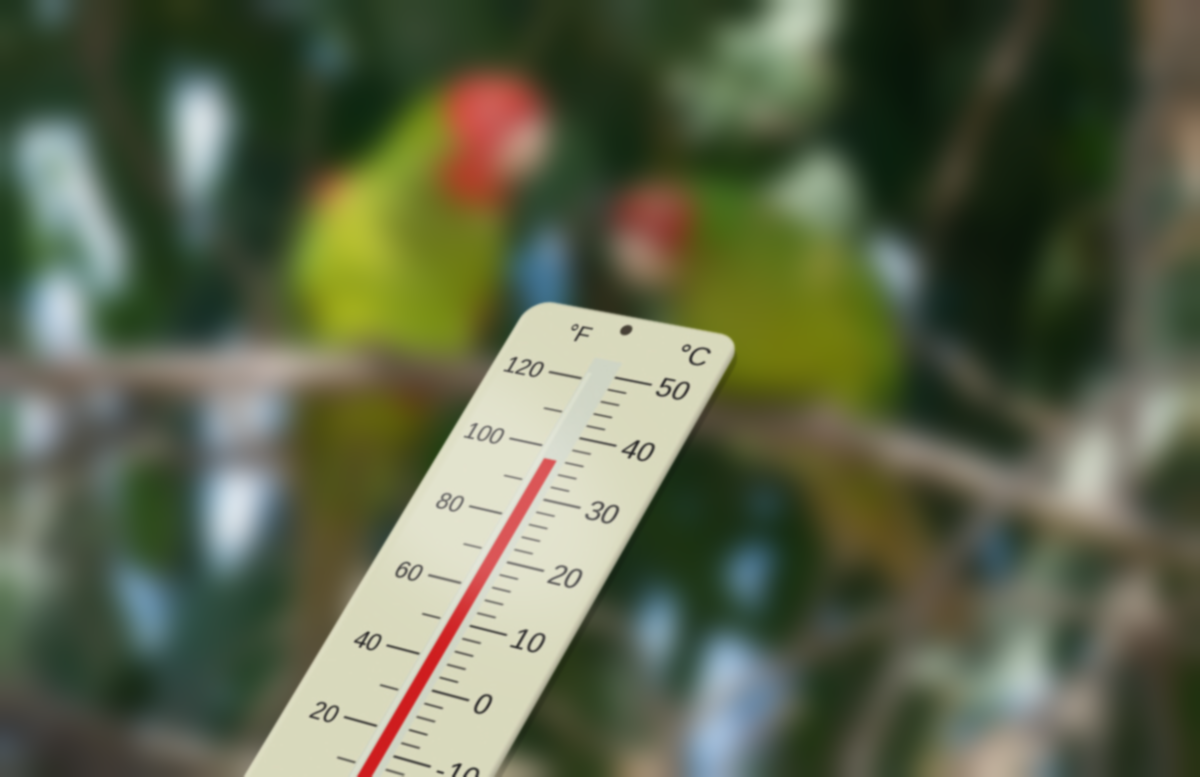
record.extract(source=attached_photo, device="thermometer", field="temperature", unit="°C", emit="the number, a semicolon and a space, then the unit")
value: 36; °C
